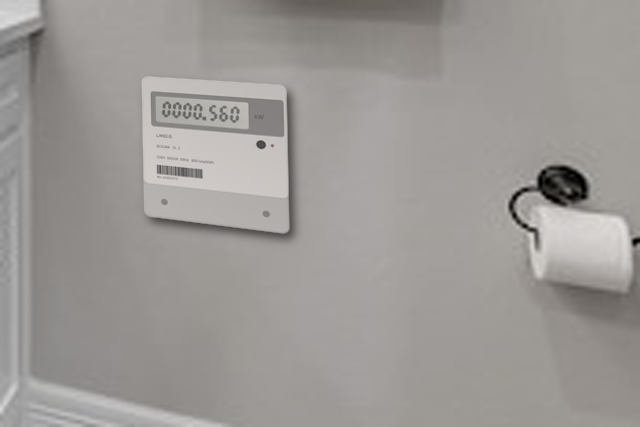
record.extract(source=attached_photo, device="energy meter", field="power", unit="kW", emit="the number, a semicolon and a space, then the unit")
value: 0.560; kW
